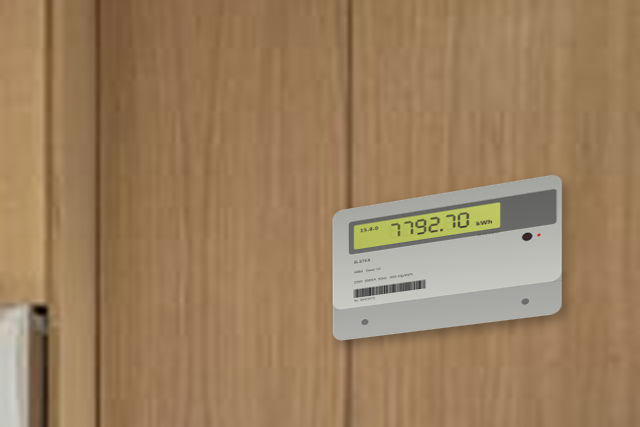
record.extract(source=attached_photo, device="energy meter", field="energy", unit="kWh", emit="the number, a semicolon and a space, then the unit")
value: 7792.70; kWh
